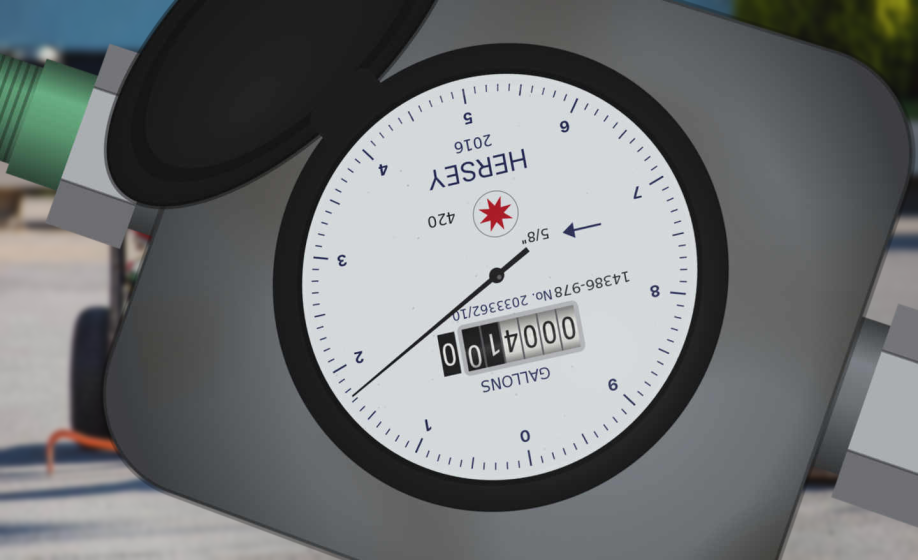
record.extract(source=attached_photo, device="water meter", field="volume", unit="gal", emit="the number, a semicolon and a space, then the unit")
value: 4101.7; gal
